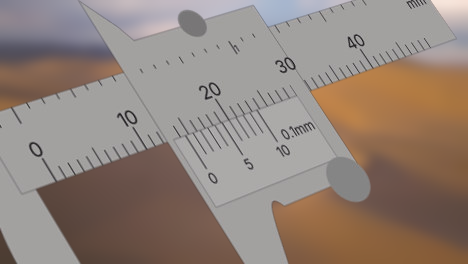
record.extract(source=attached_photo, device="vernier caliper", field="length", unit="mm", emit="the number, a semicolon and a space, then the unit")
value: 14.6; mm
